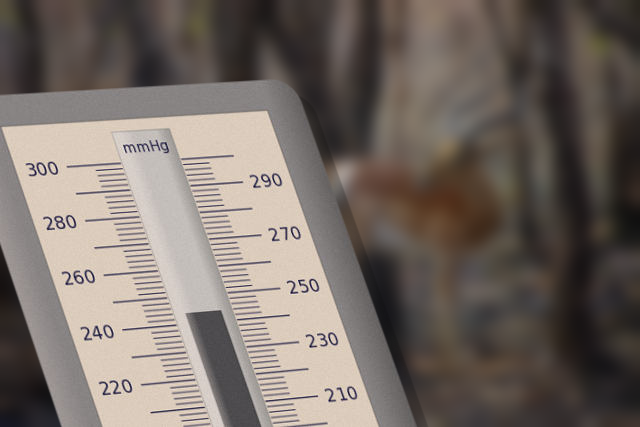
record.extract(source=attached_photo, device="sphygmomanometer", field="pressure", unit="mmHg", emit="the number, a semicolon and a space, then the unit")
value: 244; mmHg
